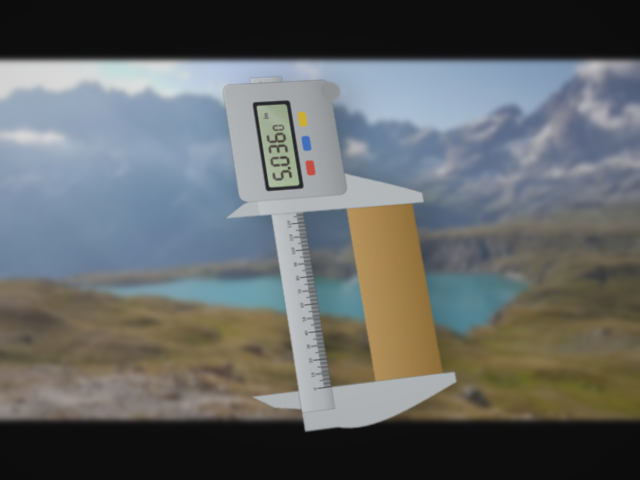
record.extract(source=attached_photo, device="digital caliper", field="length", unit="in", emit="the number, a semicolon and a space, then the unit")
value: 5.0360; in
